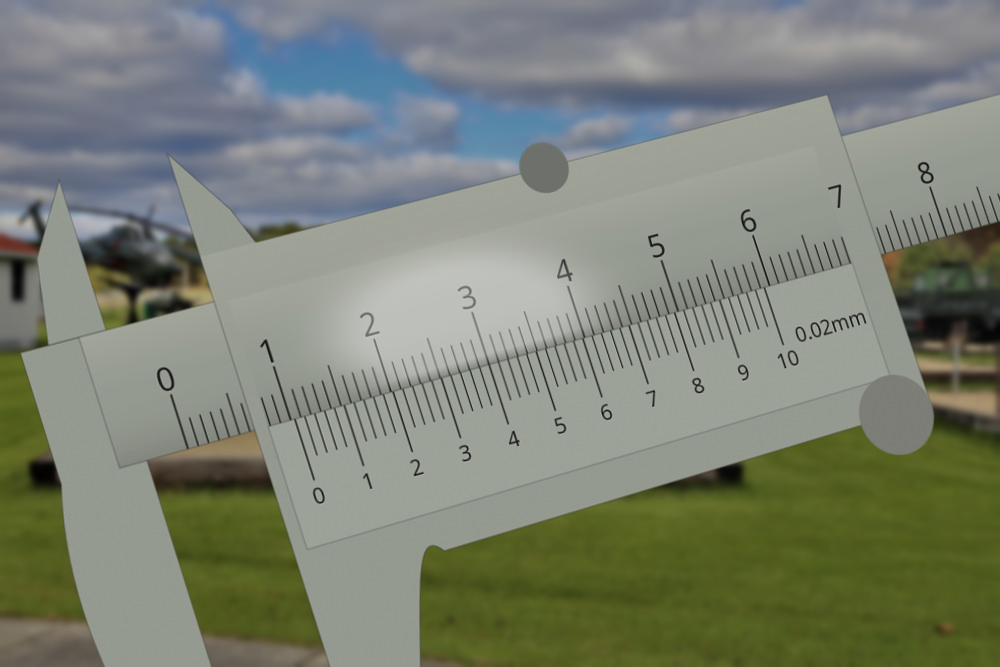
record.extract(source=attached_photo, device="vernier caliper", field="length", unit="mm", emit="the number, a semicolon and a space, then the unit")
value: 10.4; mm
